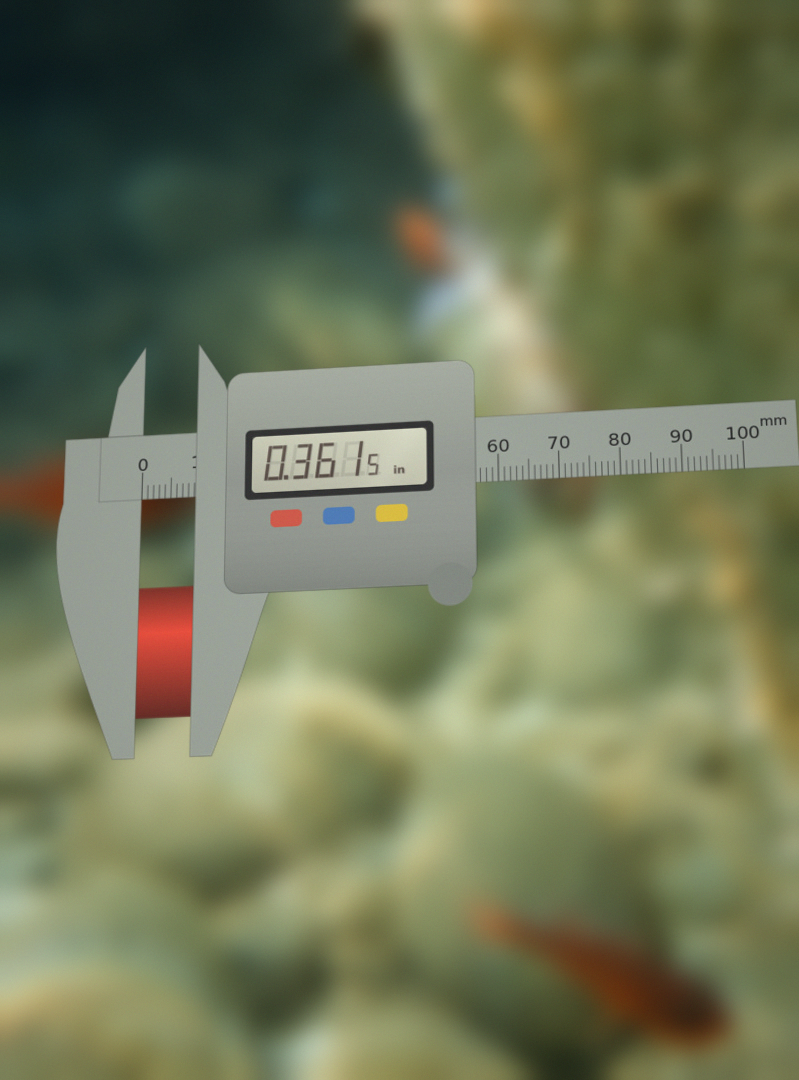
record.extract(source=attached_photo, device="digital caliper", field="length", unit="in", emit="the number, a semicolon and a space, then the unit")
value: 0.3615; in
